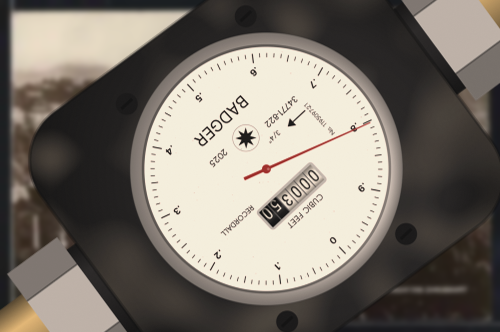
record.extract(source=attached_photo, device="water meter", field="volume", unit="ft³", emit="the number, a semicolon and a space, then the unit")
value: 349.80; ft³
